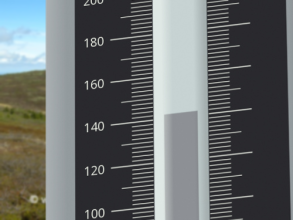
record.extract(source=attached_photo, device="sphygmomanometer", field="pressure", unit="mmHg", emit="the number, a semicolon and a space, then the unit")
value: 142; mmHg
